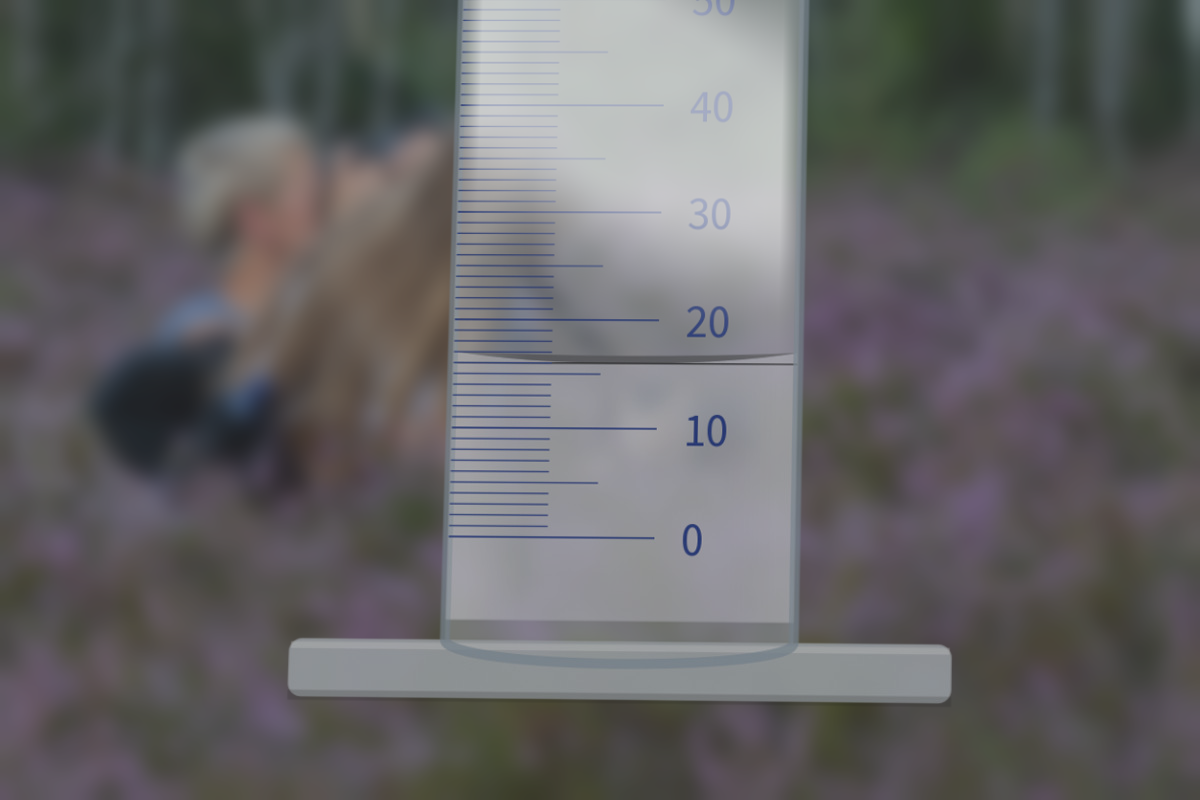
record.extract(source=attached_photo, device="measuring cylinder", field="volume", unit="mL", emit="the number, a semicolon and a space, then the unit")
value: 16; mL
